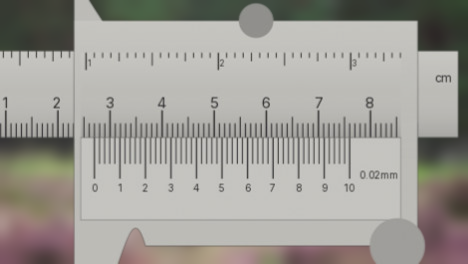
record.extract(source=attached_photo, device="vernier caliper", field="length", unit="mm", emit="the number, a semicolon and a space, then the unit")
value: 27.0; mm
